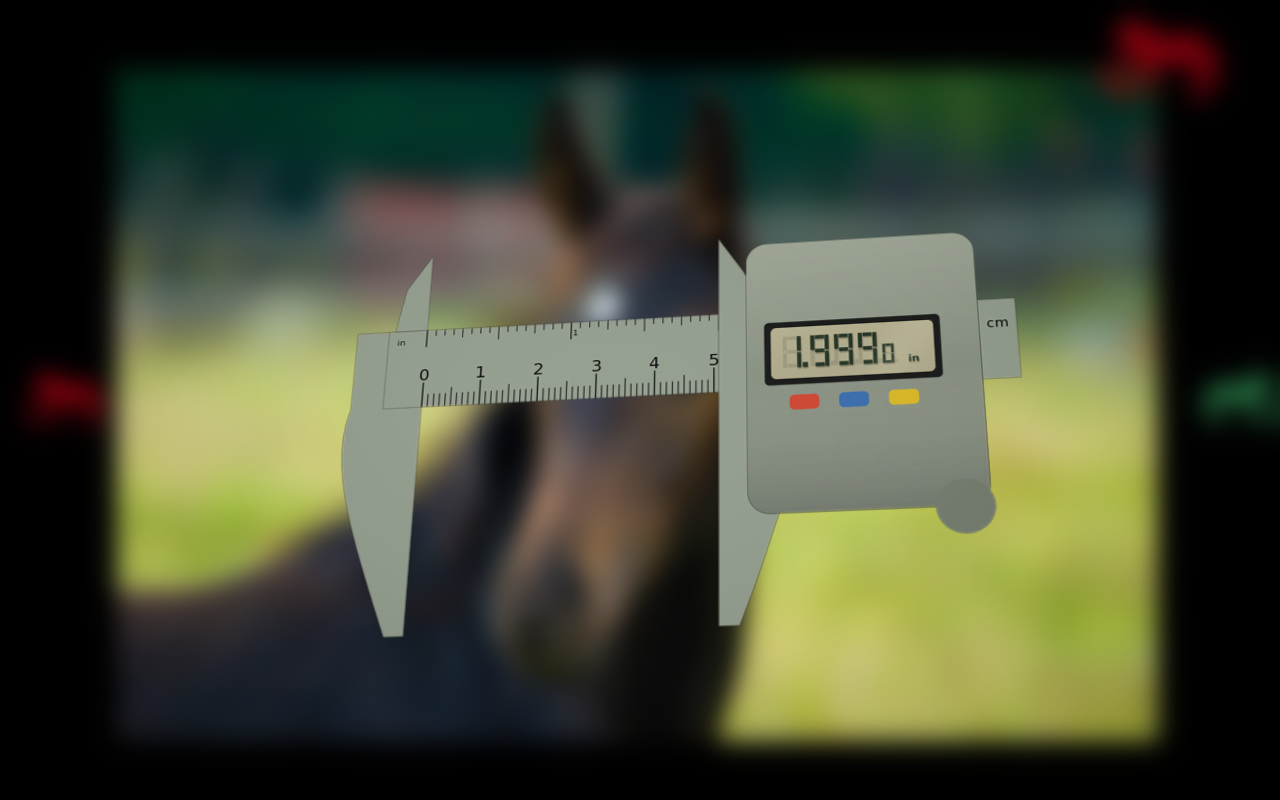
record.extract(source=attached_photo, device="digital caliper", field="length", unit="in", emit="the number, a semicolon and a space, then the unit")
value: 1.9990; in
